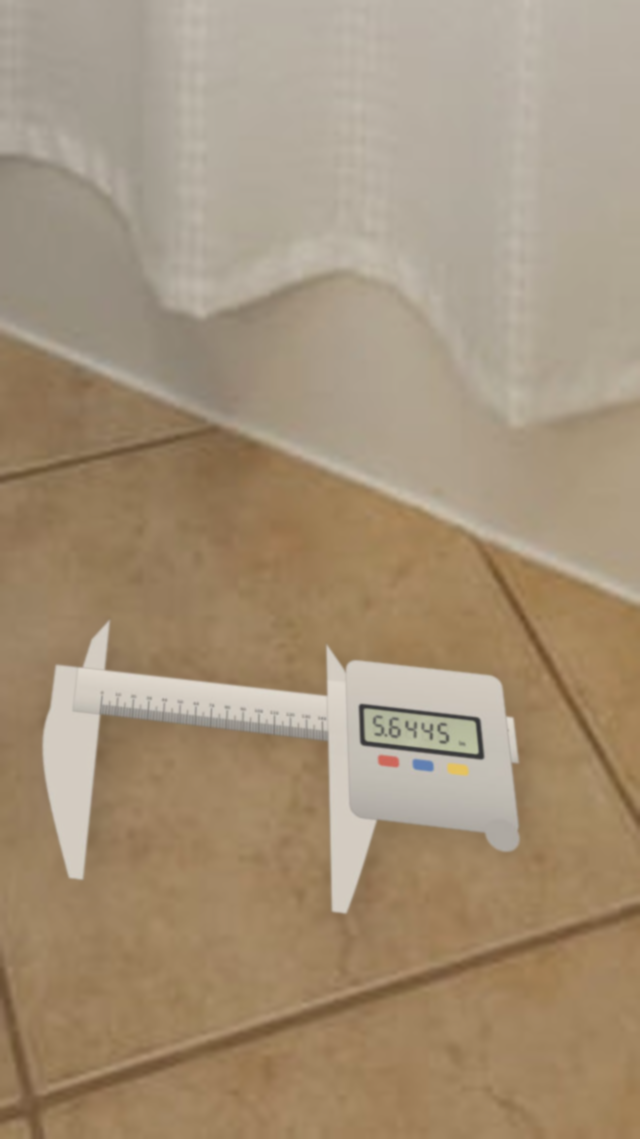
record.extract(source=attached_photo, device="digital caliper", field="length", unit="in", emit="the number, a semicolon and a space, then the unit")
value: 5.6445; in
